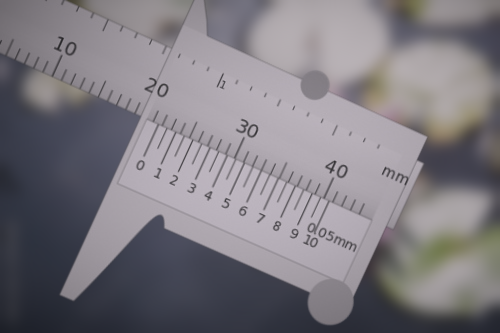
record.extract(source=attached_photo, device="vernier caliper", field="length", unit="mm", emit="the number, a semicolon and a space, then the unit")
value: 21.6; mm
